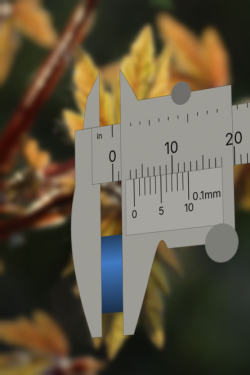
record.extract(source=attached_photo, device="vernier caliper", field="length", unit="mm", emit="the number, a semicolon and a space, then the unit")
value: 3.6; mm
